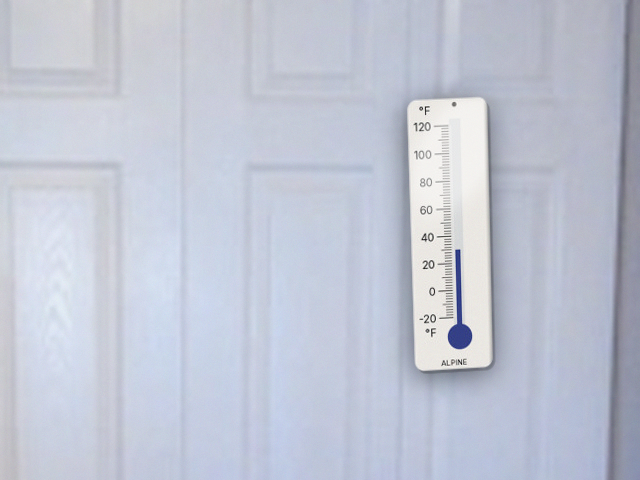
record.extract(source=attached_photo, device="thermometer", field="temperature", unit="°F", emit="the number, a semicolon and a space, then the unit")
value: 30; °F
